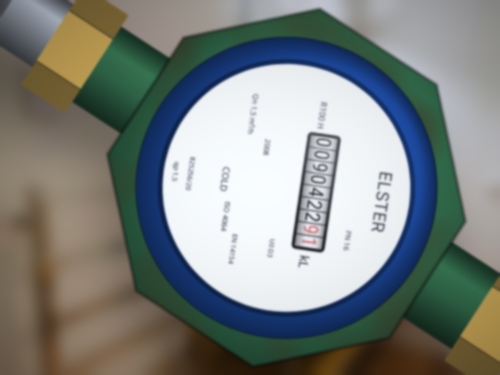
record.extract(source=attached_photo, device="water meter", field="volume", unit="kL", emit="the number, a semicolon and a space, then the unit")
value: 90422.91; kL
